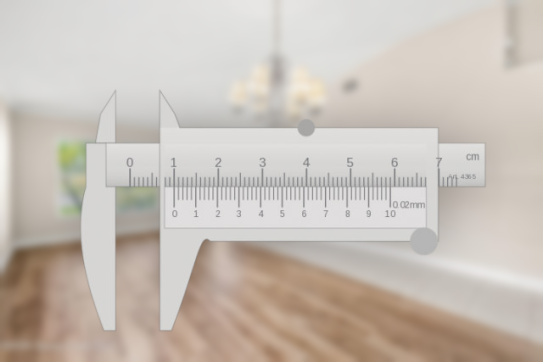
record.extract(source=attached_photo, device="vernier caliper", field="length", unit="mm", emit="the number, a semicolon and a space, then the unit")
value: 10.0; mm
